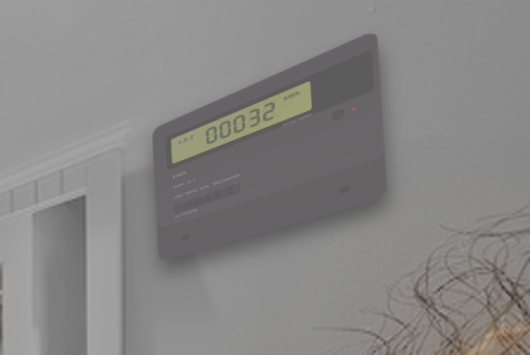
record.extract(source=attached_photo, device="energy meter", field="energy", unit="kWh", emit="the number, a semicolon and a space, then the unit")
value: 32; kWh
